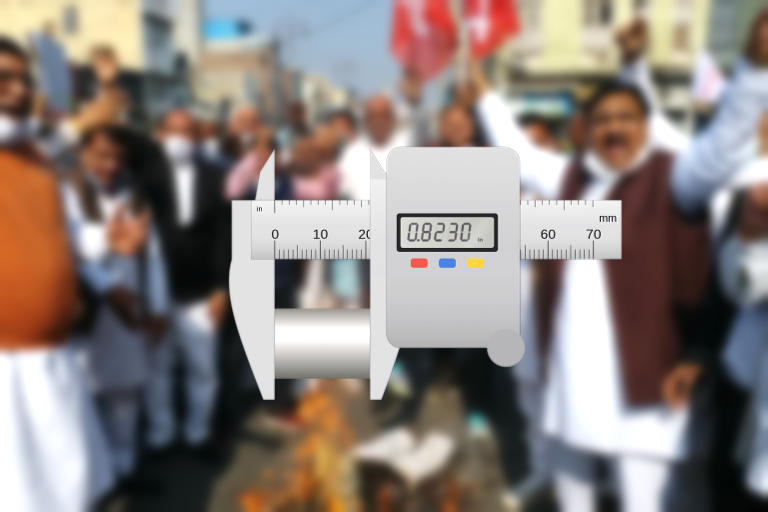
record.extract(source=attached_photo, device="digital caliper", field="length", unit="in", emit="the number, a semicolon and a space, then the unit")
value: 0.8230; in
